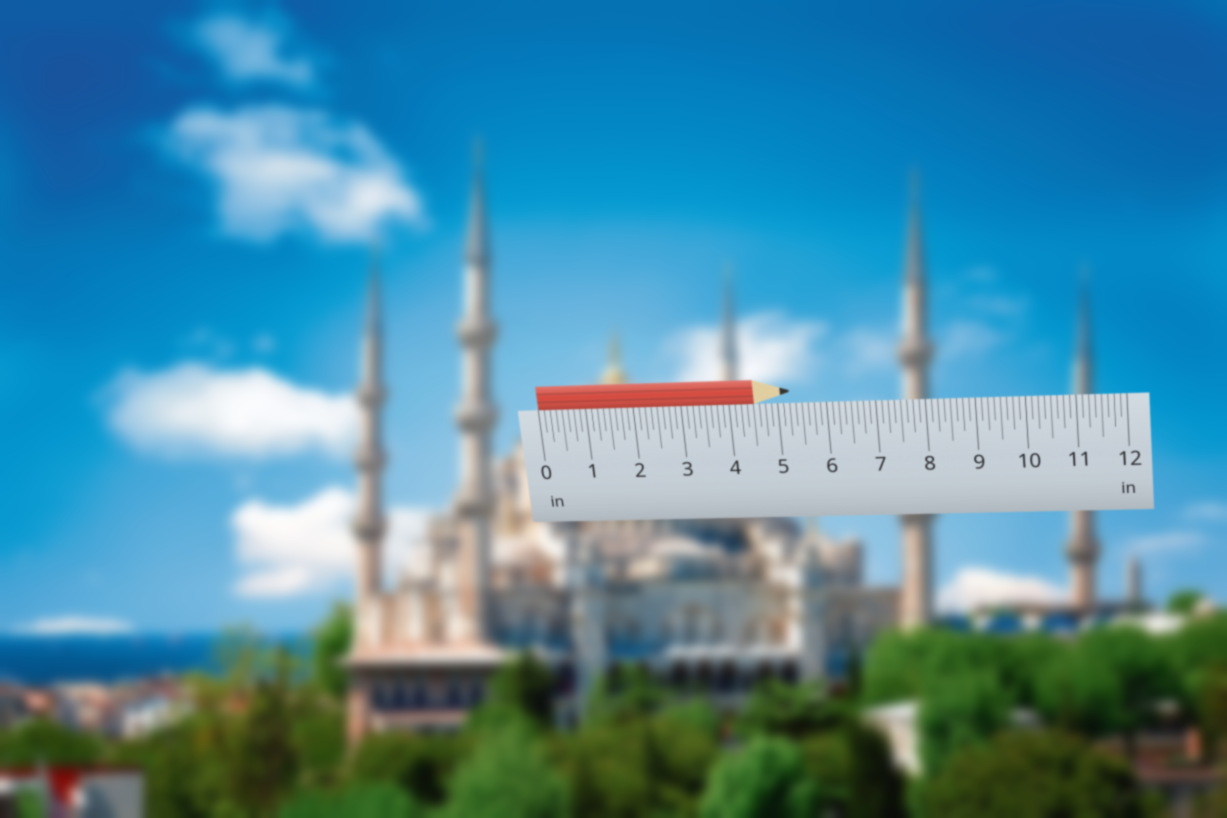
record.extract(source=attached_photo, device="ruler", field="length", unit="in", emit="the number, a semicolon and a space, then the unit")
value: 5.25; in
